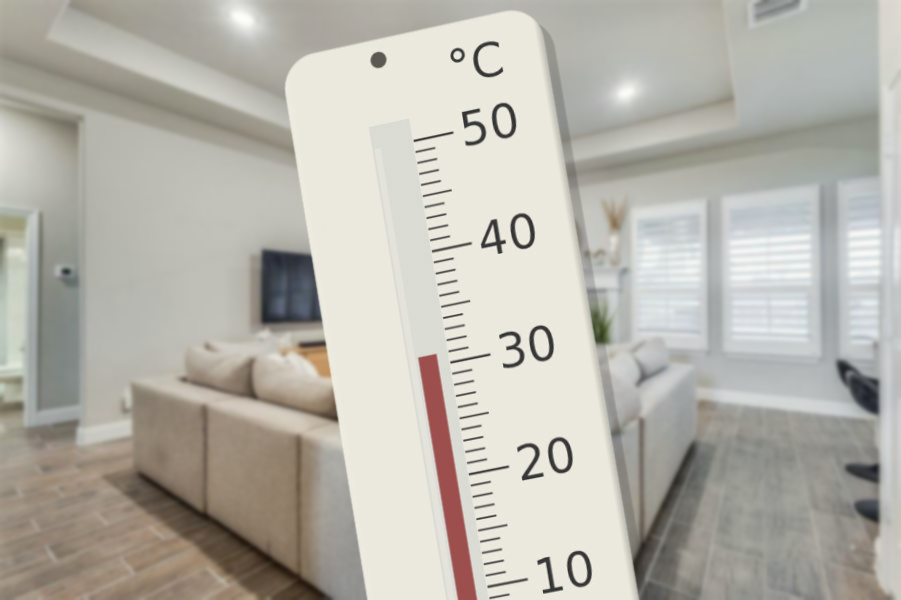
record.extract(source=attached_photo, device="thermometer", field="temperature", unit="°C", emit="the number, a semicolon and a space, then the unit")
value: 31; °C
